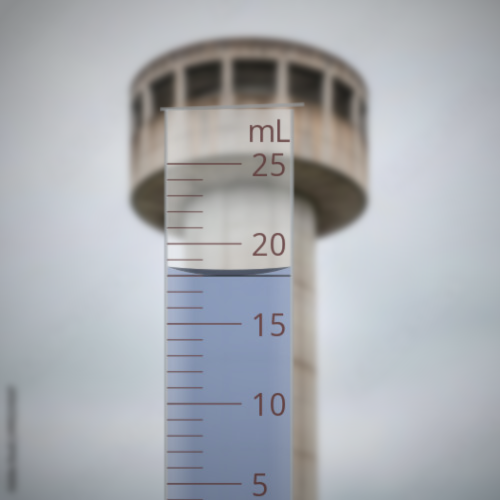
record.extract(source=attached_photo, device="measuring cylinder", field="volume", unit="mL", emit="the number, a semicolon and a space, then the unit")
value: 18; mL
